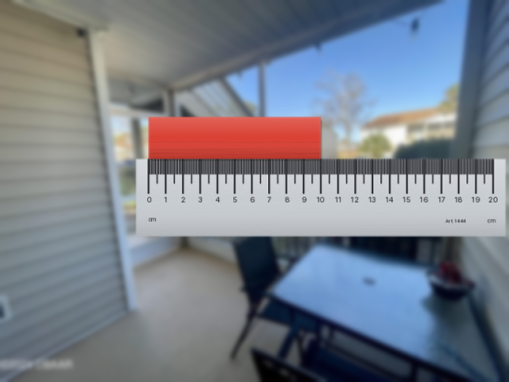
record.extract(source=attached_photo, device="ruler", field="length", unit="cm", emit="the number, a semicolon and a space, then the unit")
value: 10; cm
